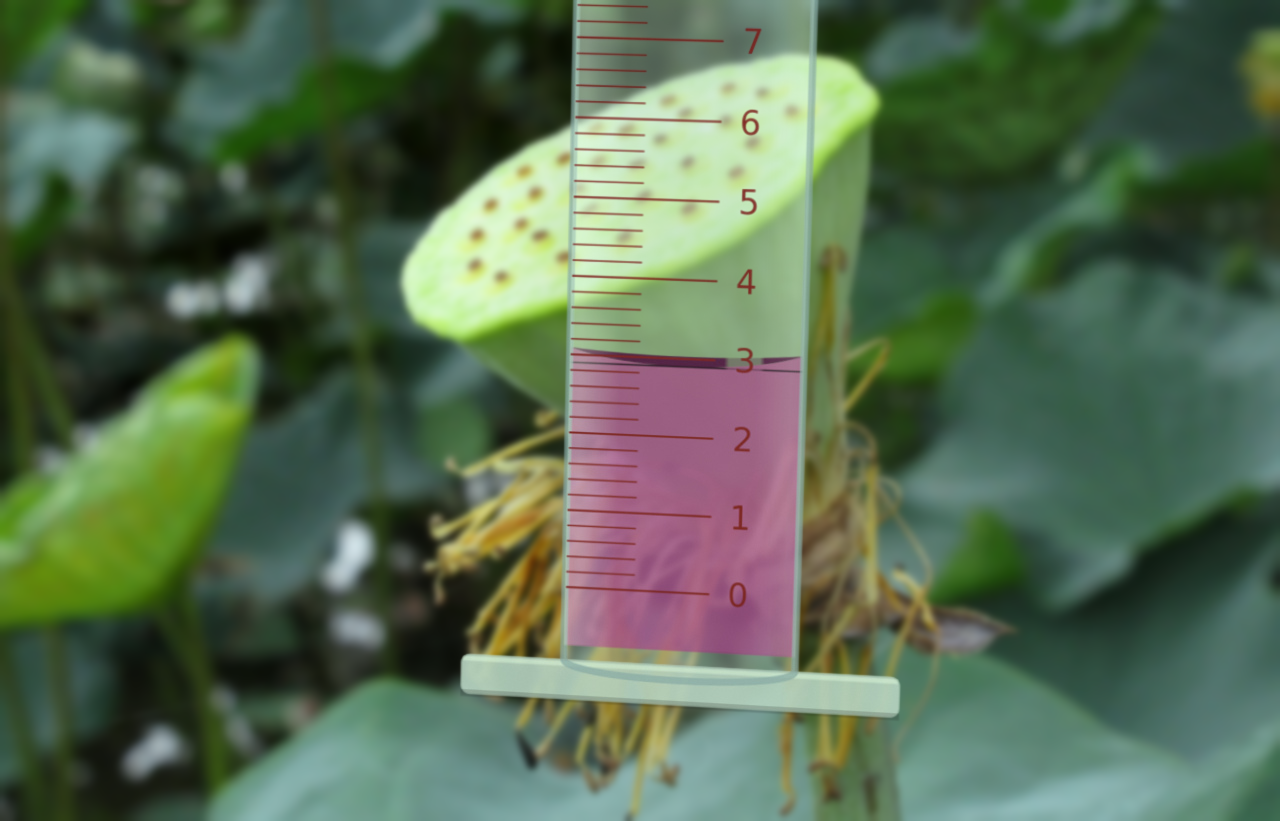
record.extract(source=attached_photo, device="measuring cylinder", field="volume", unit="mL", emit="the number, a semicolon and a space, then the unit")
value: 2.9; mL
